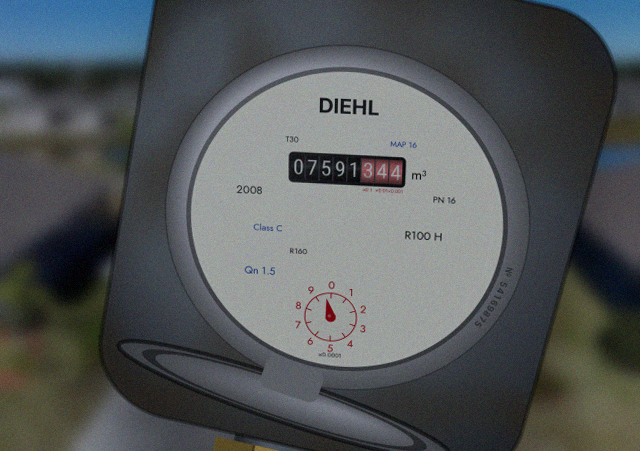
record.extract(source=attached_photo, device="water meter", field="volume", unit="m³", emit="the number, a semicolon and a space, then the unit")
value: 7591.3439; m³
